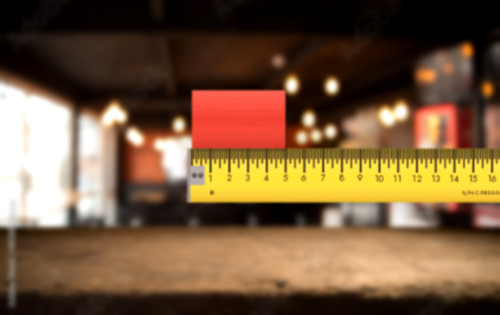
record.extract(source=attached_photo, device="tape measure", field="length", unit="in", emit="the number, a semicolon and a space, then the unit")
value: 5; in
